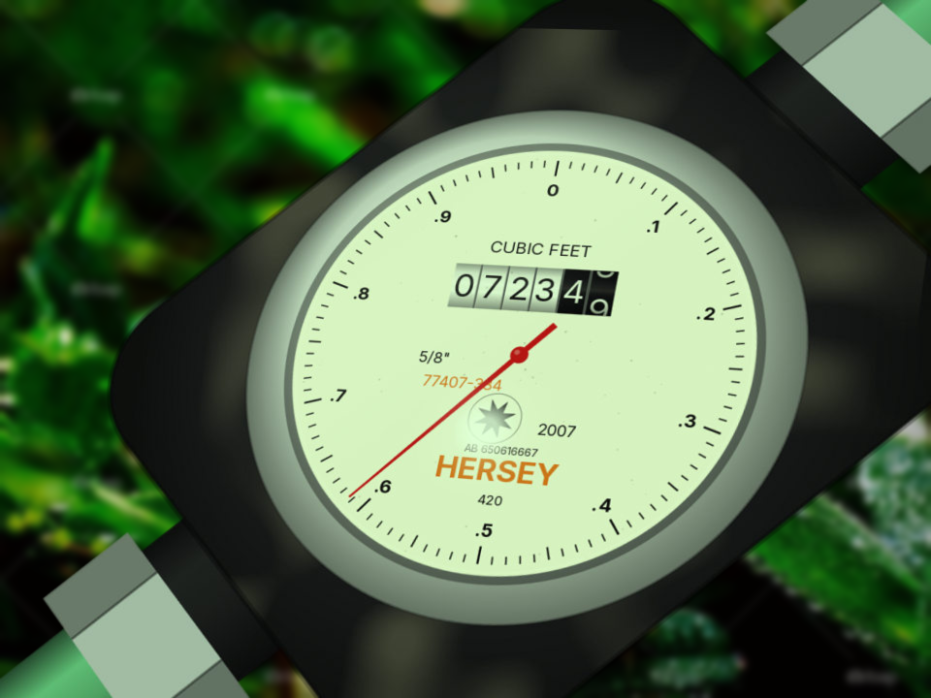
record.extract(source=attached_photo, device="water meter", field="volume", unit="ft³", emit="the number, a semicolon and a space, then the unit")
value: 72348.61; ft³
